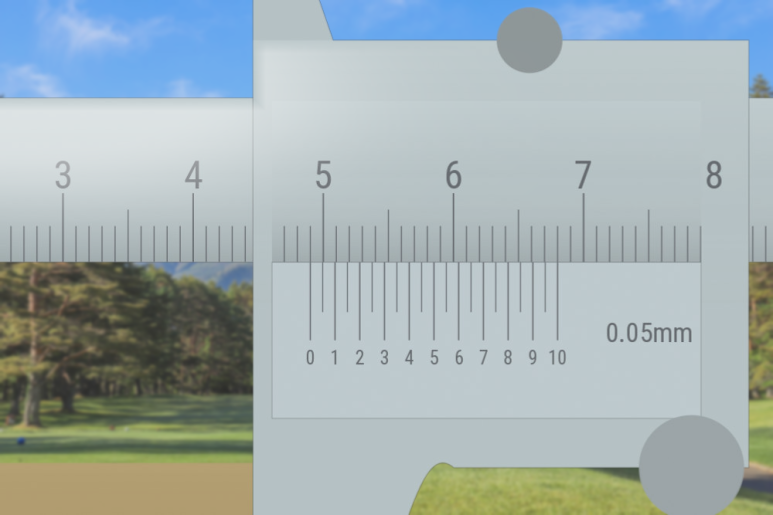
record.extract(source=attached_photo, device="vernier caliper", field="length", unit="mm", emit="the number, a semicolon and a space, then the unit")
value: 49.0; mm
